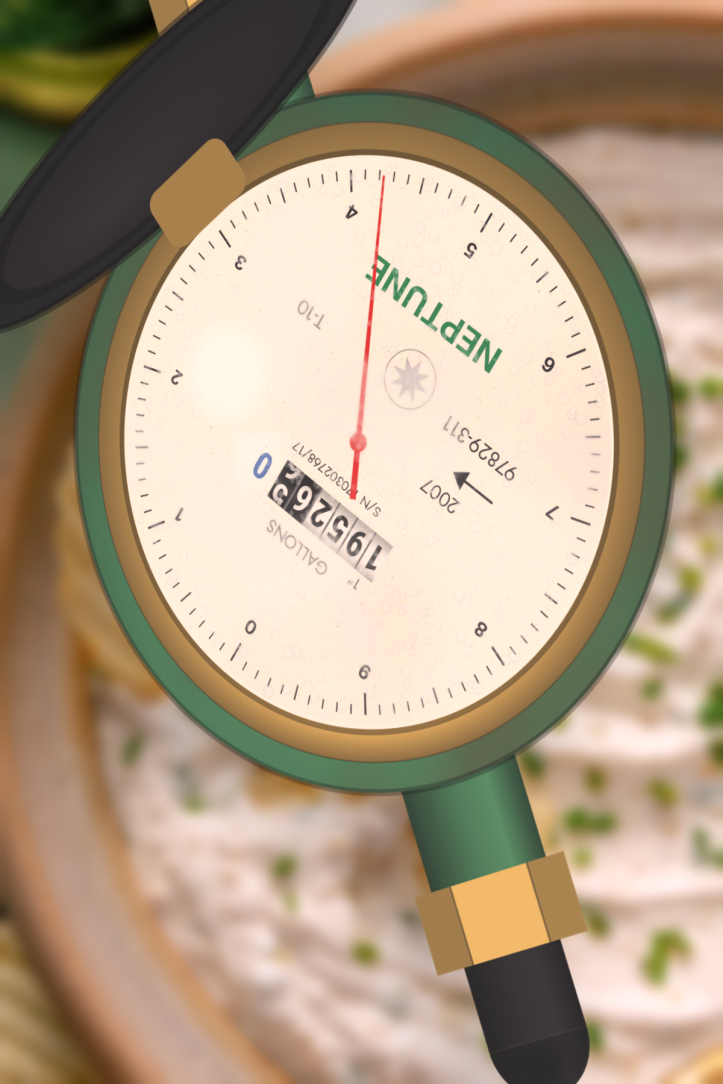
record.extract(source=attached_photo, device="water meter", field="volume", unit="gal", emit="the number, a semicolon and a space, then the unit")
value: 1952654.2; gal
